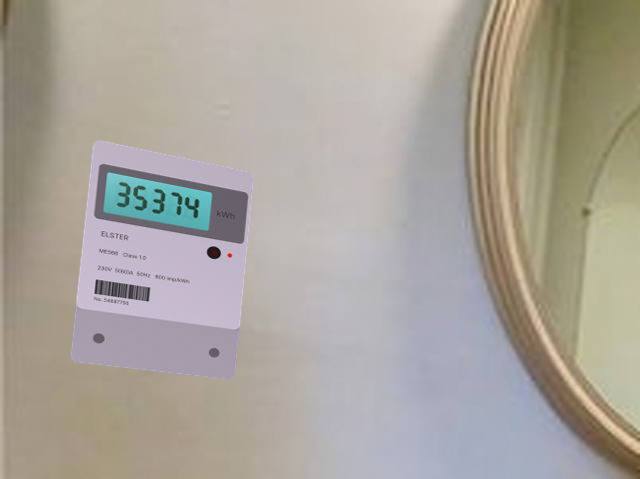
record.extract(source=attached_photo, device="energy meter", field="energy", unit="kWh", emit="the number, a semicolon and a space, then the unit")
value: 35374; kWh
